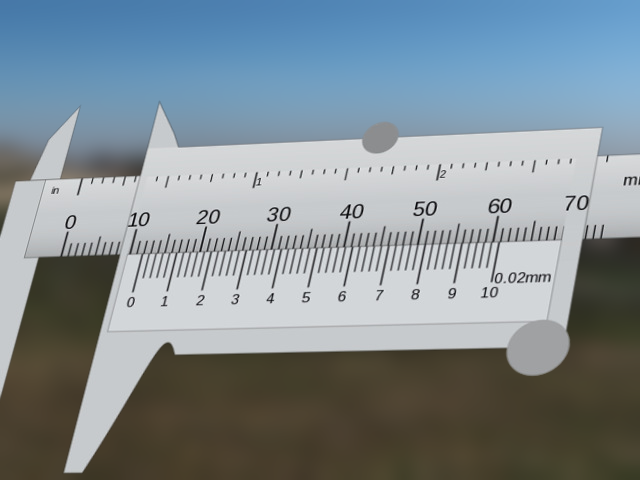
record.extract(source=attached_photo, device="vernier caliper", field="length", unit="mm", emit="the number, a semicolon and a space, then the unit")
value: 11.8; mm
